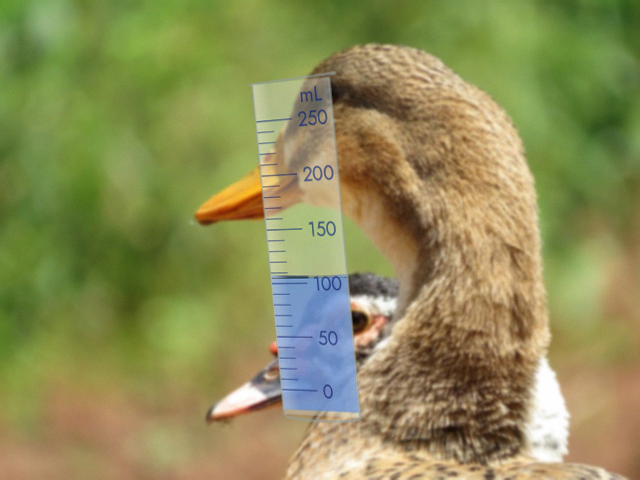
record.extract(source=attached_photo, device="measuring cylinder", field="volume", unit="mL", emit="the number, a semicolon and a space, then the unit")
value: 105; mL
